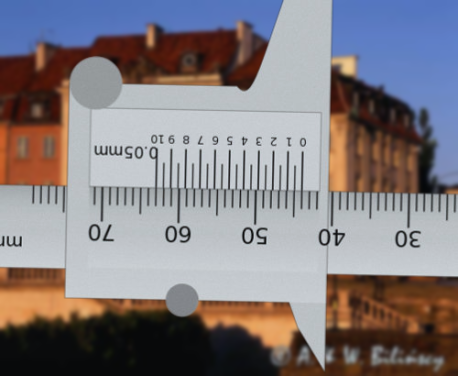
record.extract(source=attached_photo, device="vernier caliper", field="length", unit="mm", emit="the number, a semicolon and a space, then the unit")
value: 44.0; mm
